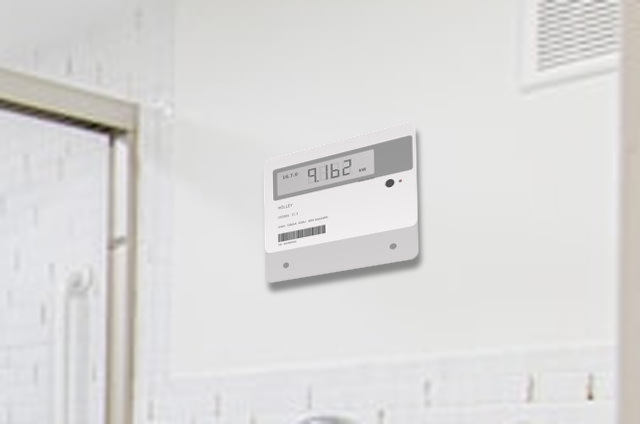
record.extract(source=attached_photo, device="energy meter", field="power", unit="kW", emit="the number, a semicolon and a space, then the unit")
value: 9.162; kW
